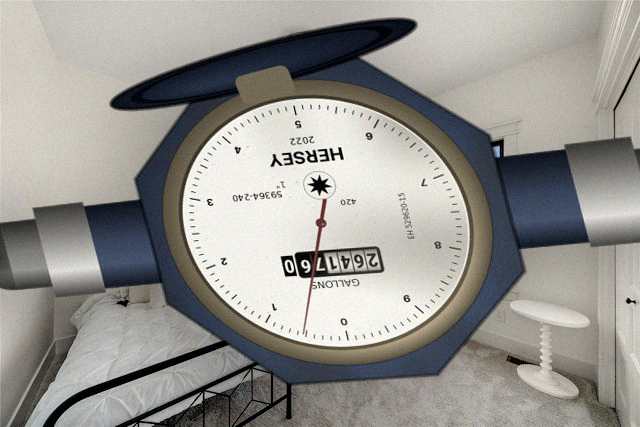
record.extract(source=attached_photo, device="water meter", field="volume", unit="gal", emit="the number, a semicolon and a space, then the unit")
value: 2641760.5; gal
